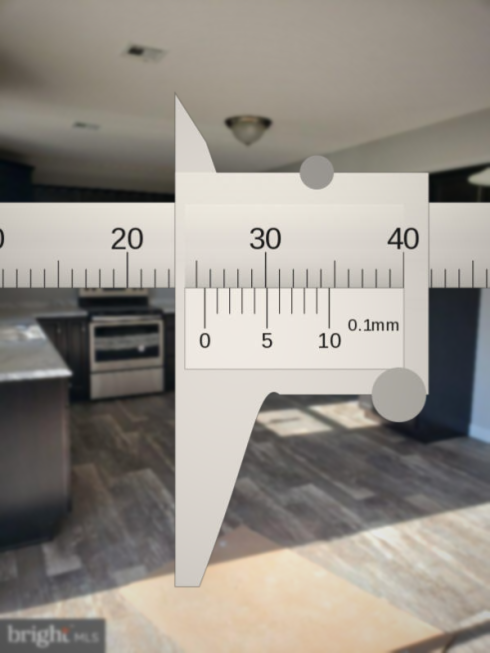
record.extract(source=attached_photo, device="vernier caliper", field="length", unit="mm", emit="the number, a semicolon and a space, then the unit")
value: 25.6; mm
